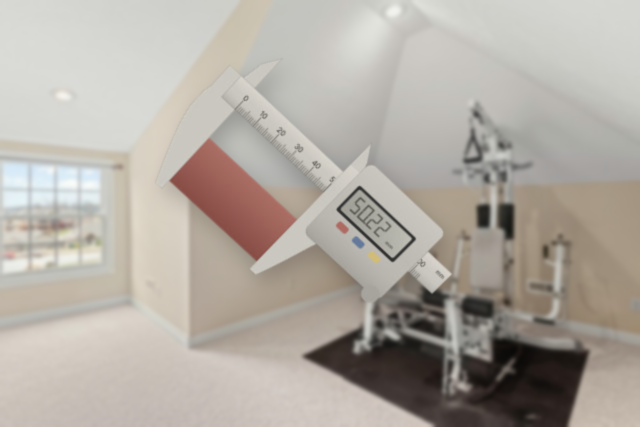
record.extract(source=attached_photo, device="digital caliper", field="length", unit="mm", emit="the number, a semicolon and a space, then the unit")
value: 50.22; mm
